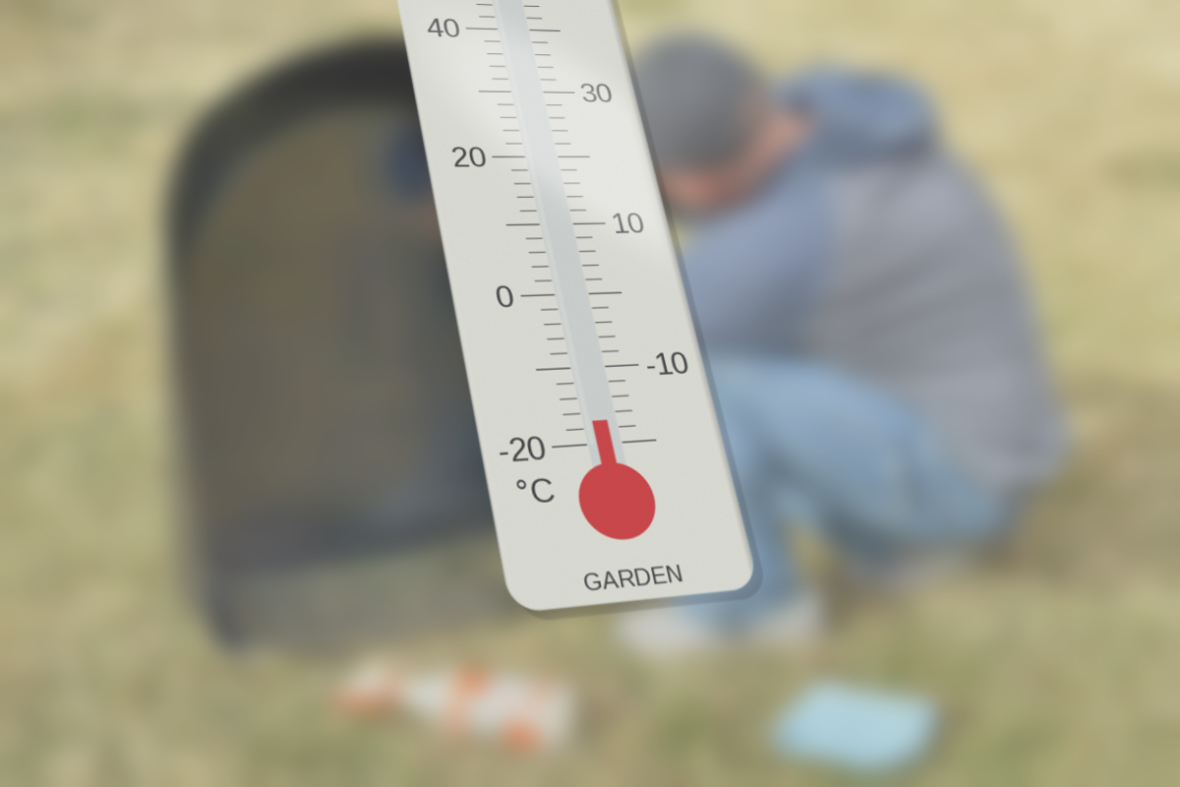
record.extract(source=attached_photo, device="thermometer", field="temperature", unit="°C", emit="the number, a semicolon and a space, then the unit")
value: -17; °C
